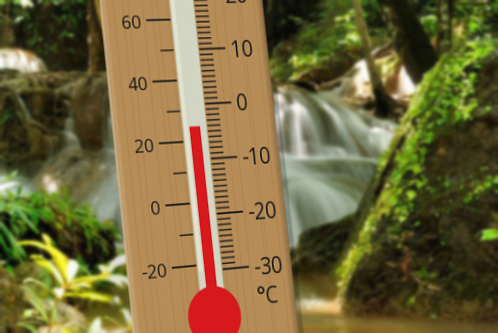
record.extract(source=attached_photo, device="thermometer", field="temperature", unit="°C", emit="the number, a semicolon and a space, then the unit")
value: -4; °C
